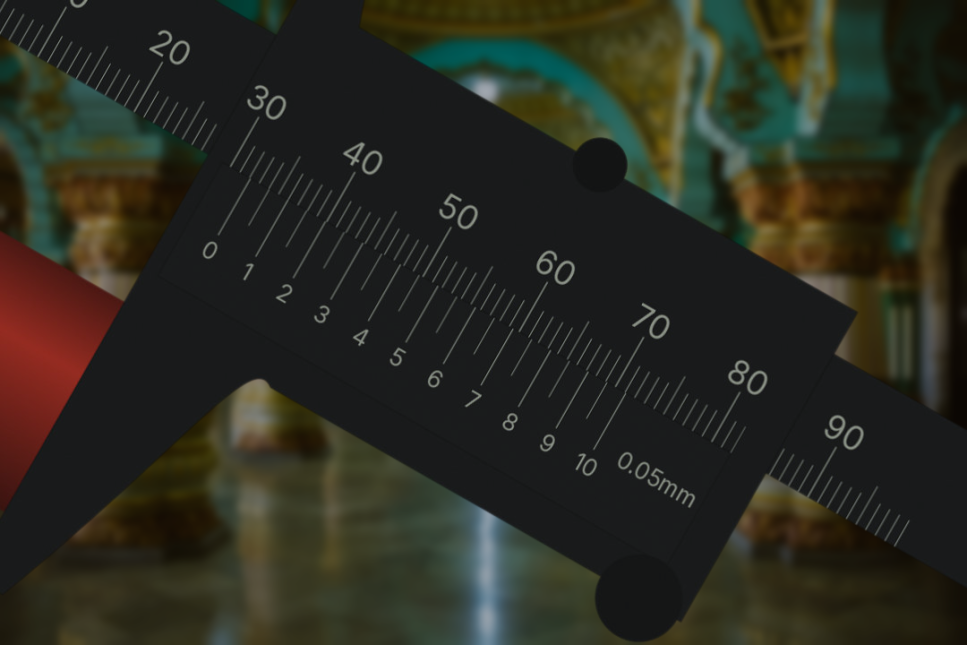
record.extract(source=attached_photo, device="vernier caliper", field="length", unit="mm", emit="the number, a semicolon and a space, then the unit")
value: 32.1; mm
